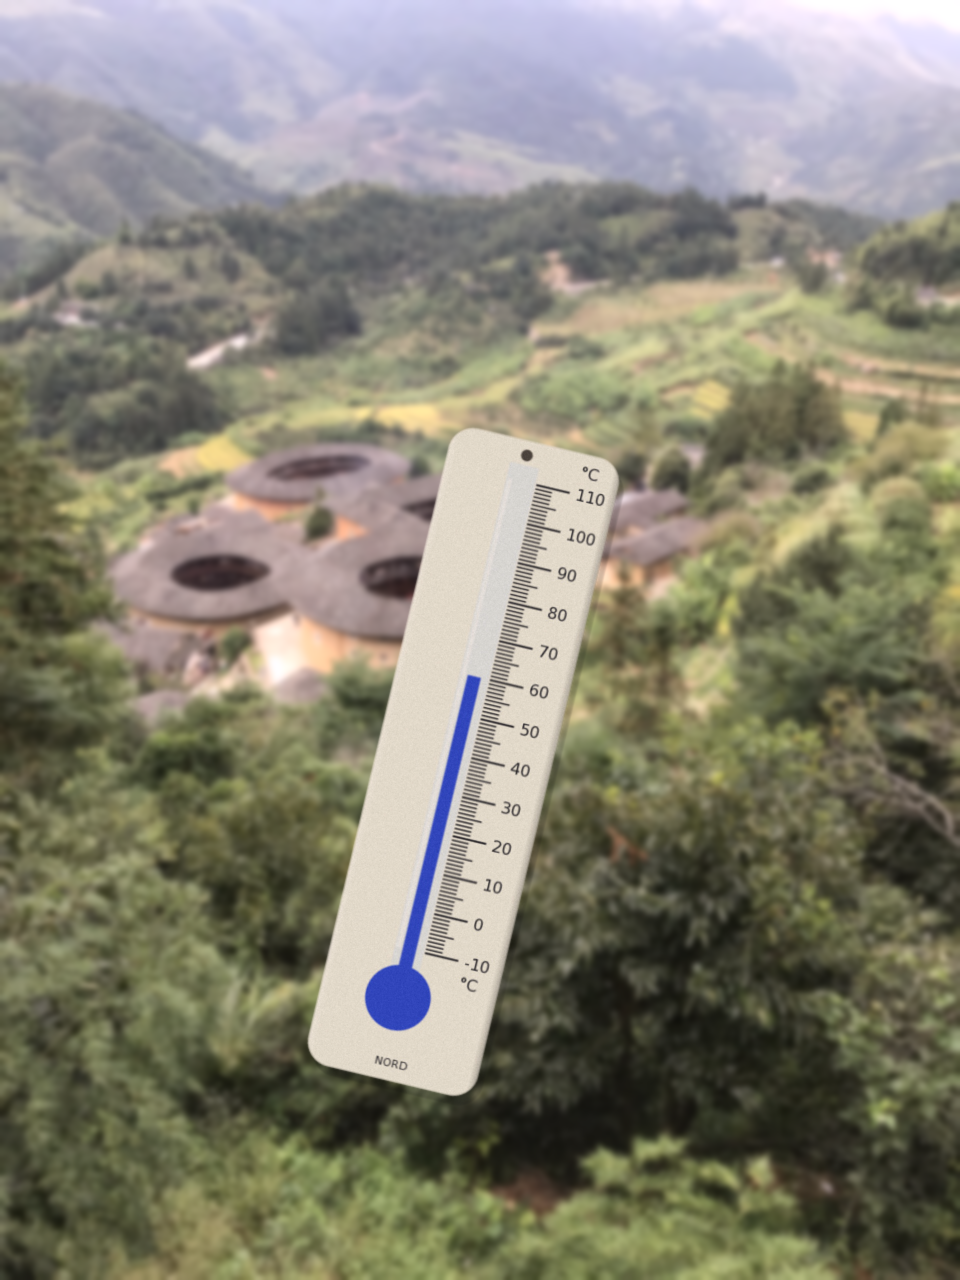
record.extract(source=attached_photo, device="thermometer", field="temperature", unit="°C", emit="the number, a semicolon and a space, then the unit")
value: 60; °C
